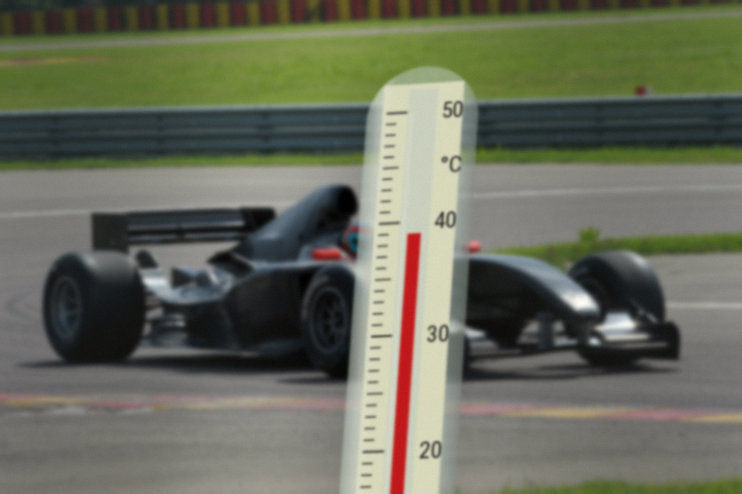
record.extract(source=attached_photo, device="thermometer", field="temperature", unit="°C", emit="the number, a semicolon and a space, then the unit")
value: 39; °C
